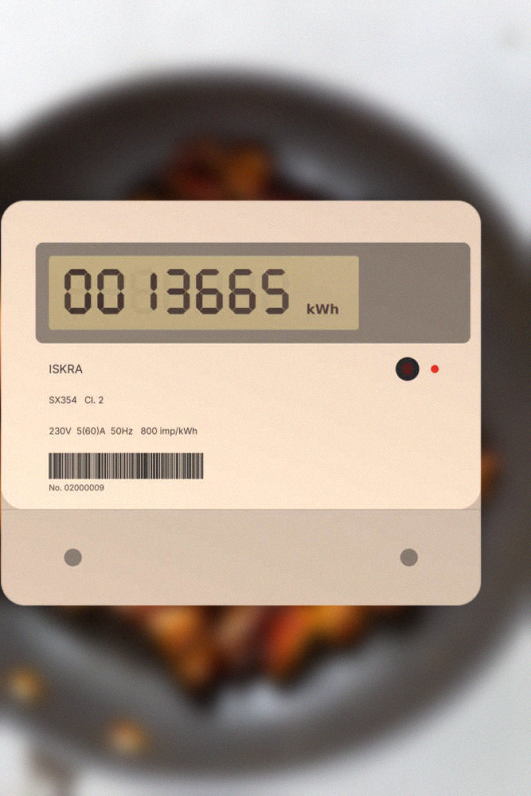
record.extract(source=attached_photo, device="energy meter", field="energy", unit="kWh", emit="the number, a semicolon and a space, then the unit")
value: 13665; kWh
